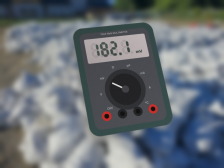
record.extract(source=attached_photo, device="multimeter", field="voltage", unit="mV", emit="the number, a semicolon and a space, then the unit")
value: 182.1; mV
